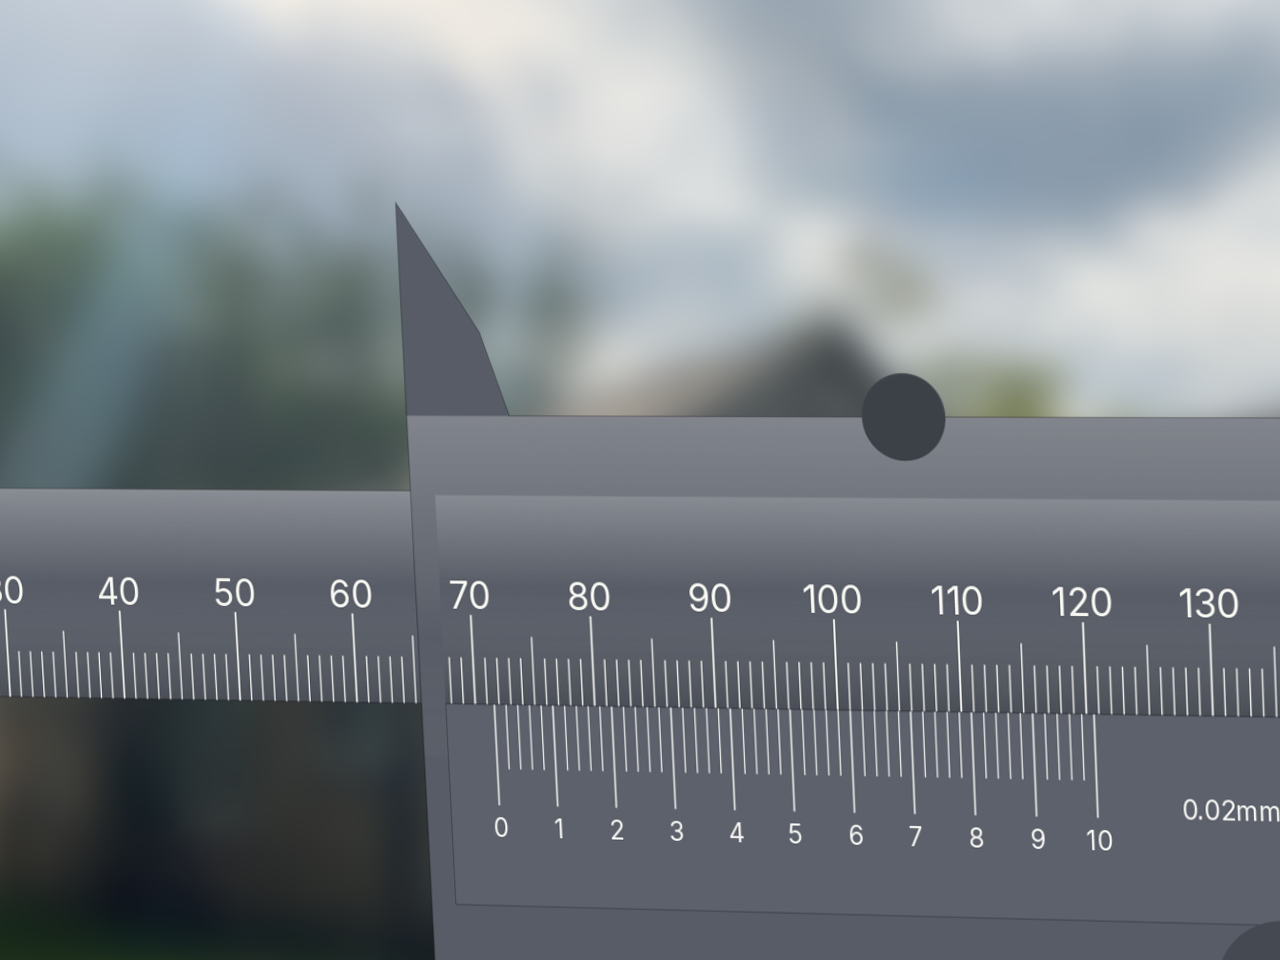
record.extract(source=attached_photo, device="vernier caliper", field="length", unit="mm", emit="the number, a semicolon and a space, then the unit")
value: 71.6; mm
